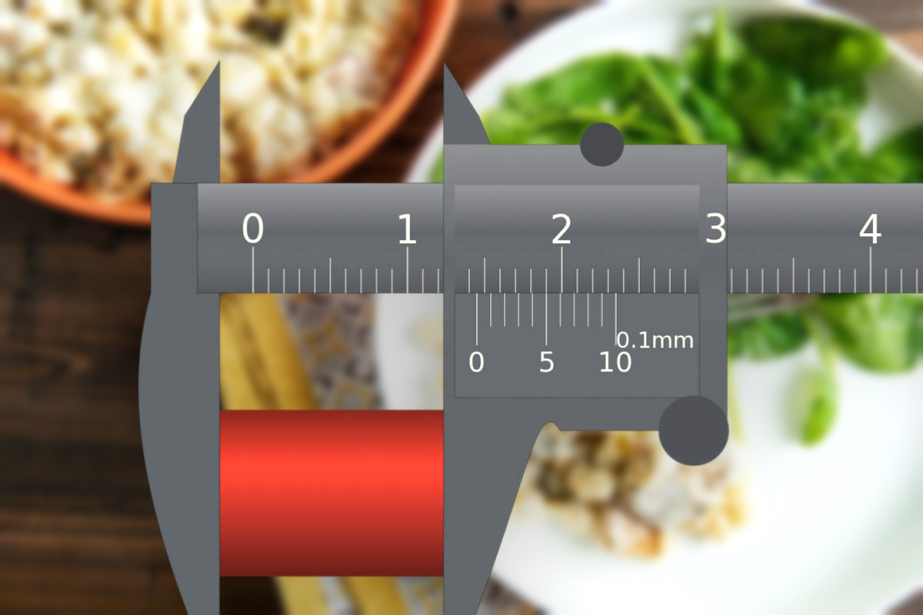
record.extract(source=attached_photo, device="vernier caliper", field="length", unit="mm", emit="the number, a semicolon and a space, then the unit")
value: 14.5; mm
